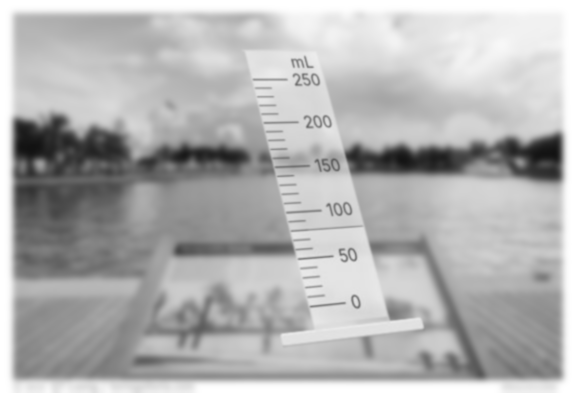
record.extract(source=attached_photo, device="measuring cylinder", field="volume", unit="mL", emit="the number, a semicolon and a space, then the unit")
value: 80; mL
